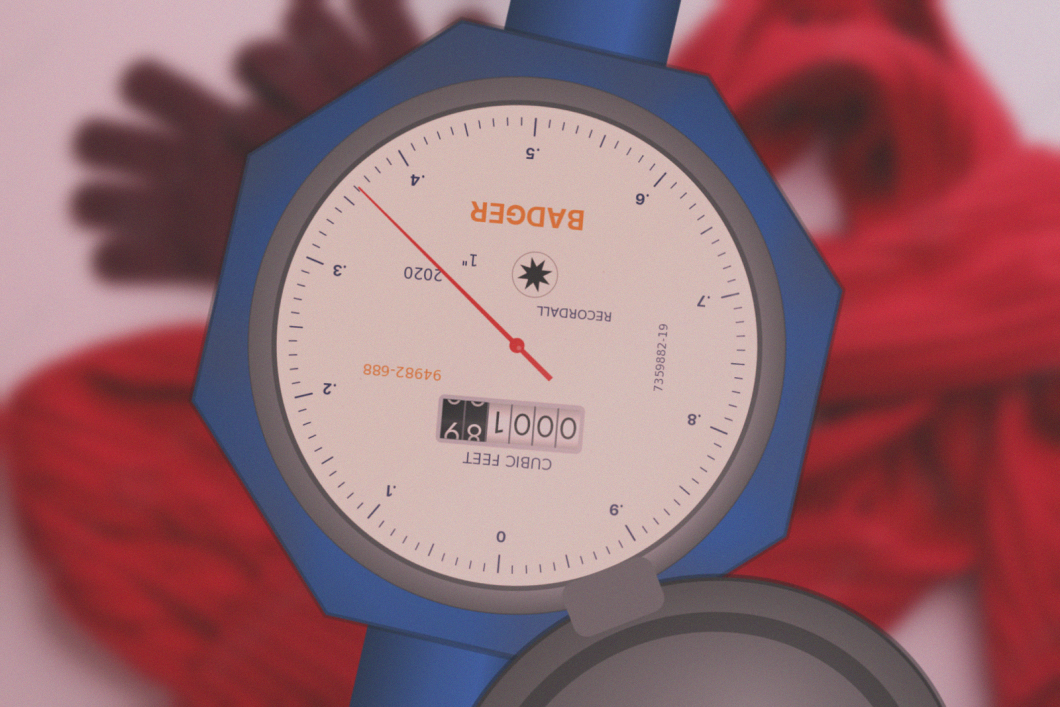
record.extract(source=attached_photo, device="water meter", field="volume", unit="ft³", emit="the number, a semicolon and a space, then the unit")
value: 189.36; ft³
